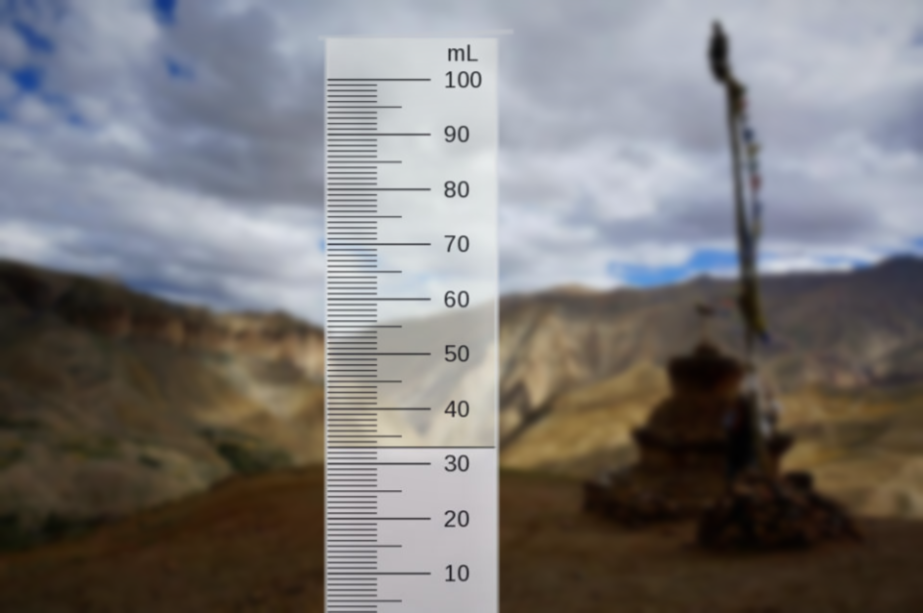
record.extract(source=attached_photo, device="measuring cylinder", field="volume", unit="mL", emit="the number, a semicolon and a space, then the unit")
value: 33; mL
